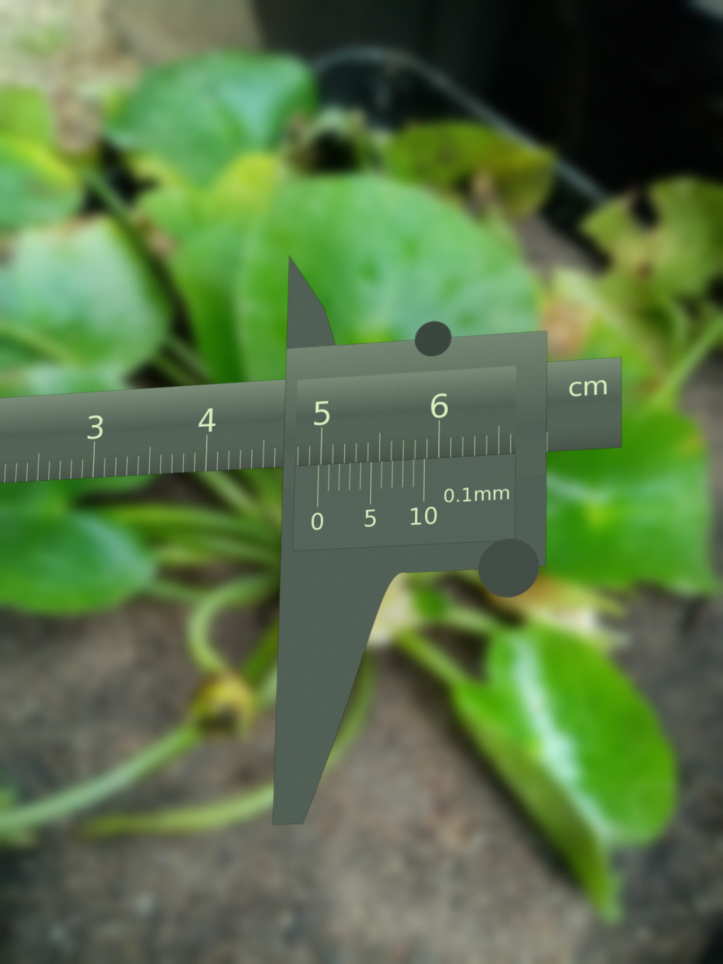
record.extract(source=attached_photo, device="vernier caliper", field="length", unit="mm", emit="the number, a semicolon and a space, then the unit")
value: 49.8; mm
